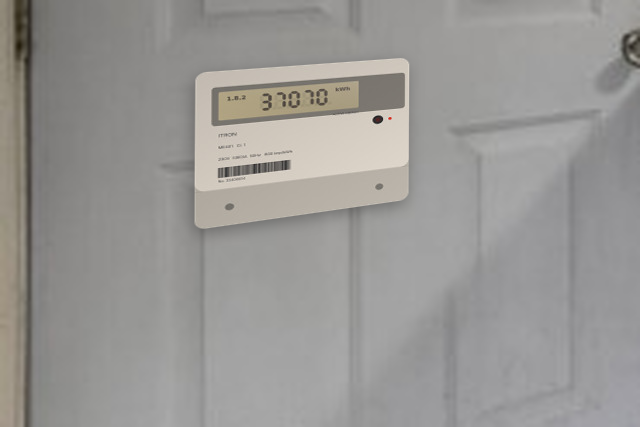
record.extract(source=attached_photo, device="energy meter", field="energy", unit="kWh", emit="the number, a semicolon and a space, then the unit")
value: 37070; kWh
